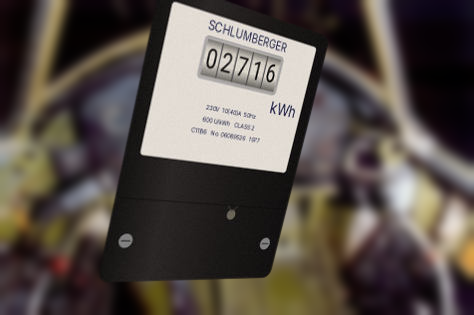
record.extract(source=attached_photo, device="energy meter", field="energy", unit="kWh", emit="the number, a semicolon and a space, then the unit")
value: 2716; kWh
